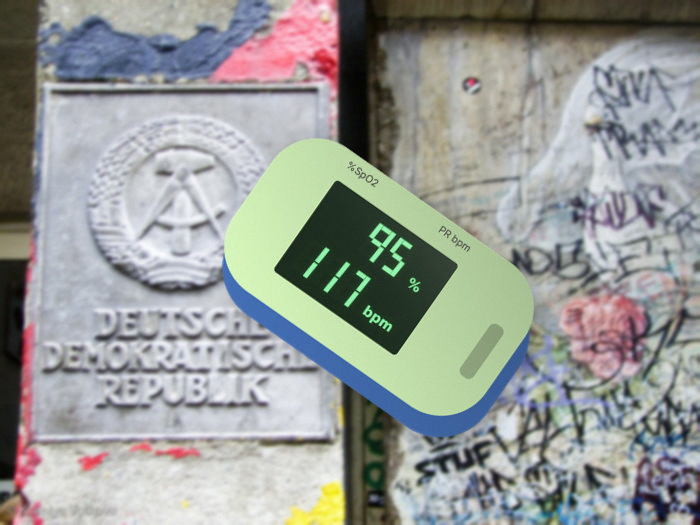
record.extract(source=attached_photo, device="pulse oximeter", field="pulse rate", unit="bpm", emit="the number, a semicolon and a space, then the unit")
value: 117; bpm
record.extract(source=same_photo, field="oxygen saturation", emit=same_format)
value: 95; %
